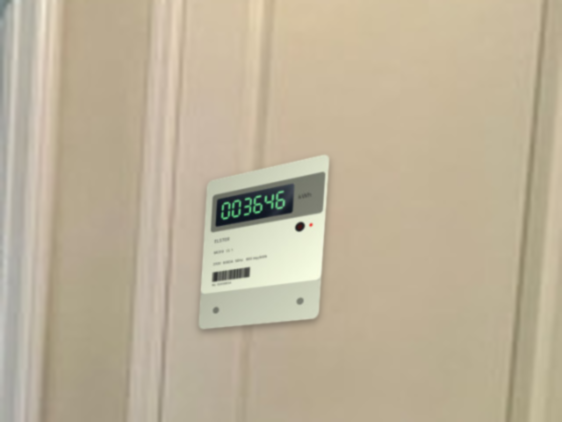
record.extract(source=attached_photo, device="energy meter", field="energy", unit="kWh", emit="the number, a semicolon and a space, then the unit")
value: 3646; kWh
